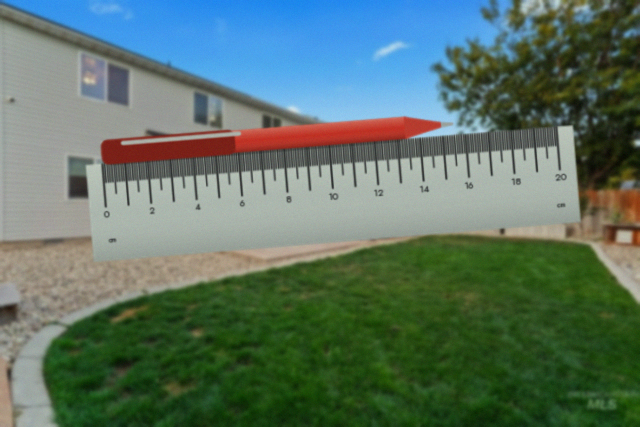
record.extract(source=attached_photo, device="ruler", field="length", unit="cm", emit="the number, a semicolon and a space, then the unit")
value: 15.5; cm
